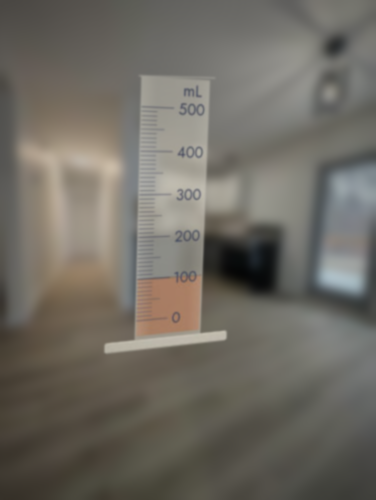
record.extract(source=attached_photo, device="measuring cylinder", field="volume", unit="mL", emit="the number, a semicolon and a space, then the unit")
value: 100; mL
